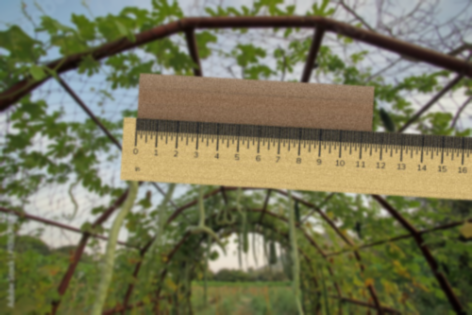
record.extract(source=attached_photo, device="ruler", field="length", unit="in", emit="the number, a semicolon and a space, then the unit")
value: 11.5; in
